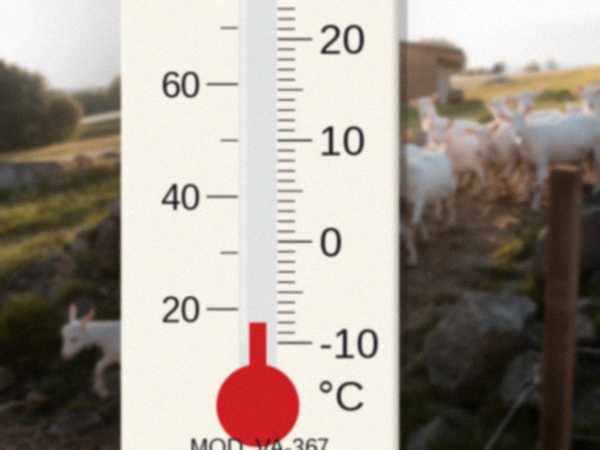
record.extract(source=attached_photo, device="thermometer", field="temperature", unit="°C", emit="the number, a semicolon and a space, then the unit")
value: -8; °C
